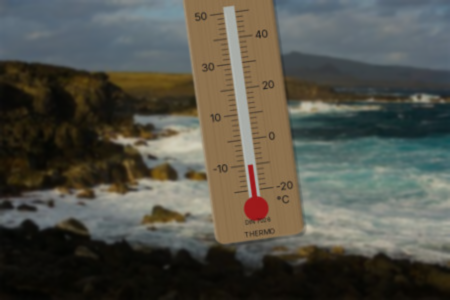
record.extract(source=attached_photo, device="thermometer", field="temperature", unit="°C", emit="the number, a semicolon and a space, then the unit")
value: -10; °C
